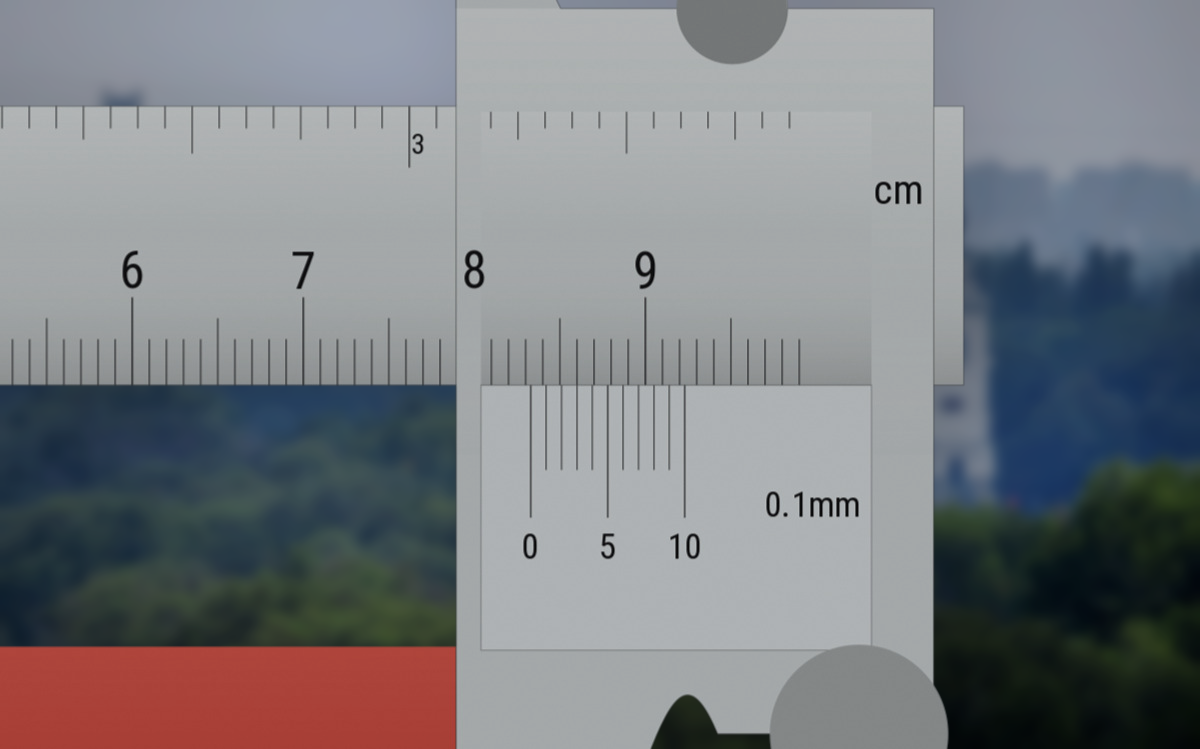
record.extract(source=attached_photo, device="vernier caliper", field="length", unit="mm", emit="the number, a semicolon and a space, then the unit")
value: 83.3; mm
